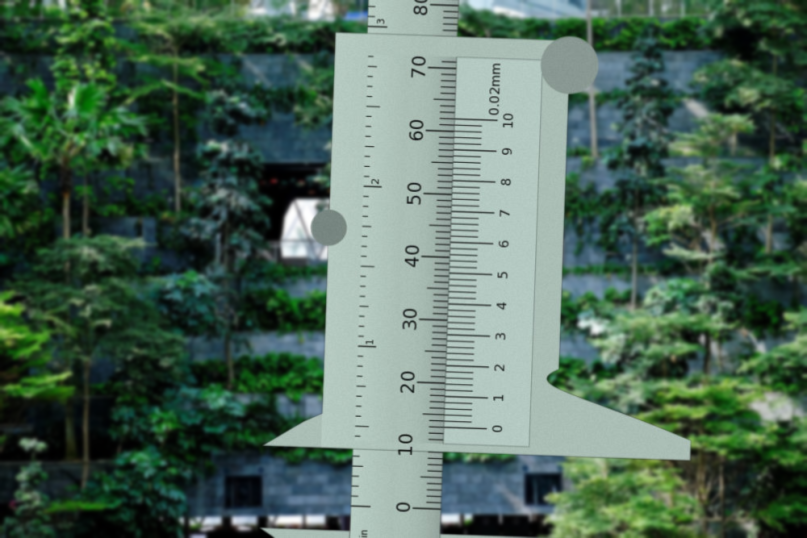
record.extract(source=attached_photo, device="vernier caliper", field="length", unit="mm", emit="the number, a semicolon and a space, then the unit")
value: 13.0; mm
